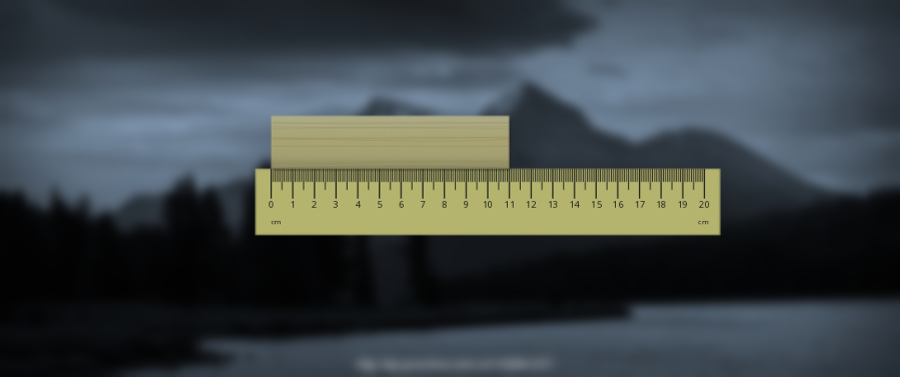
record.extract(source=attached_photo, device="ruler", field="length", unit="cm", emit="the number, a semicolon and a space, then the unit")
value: 11; cm
